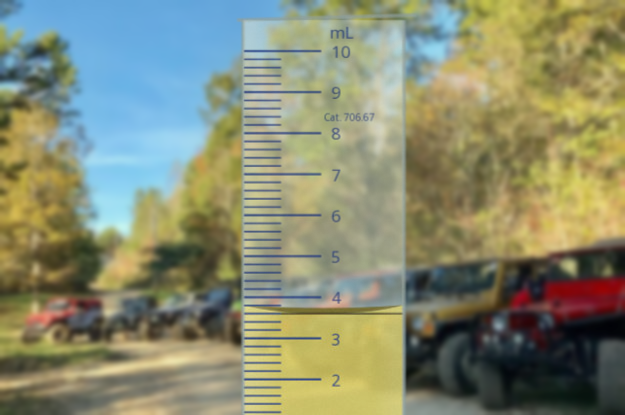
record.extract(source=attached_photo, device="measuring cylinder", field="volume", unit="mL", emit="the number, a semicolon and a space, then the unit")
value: 3.6; mL
